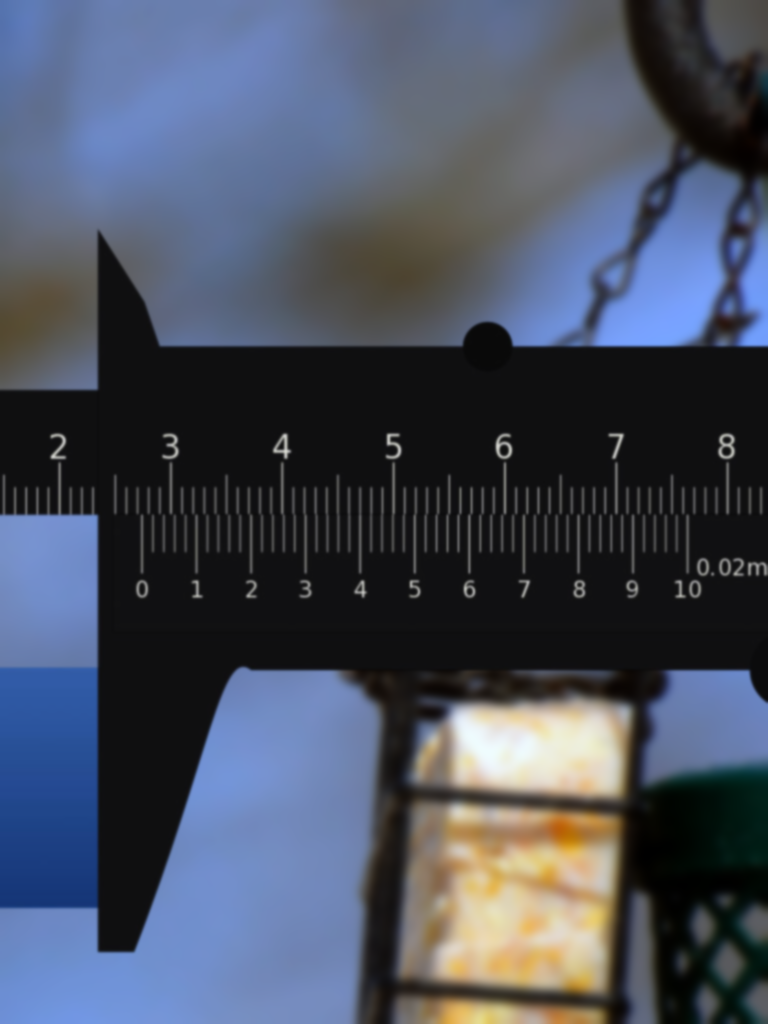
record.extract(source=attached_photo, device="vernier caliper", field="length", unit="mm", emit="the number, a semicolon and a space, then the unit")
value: 27.4; mm
